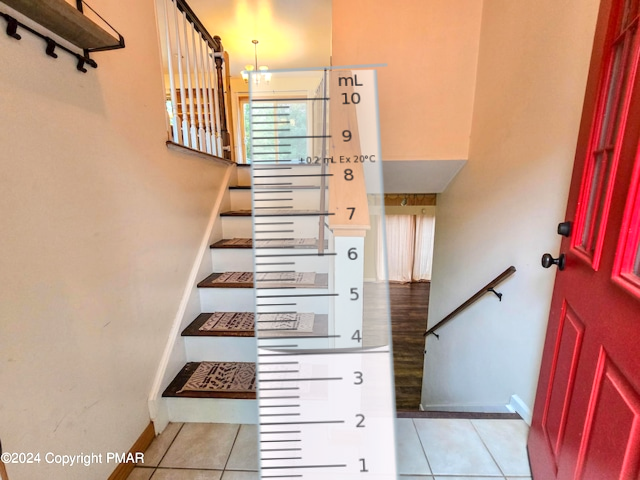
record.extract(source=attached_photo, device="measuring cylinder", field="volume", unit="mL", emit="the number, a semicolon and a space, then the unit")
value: 3.6; mL
